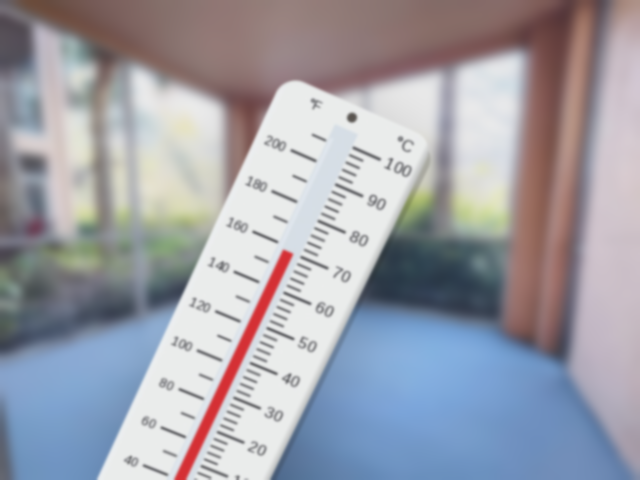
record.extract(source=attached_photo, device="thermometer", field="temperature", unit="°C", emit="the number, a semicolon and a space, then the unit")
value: 70; °C
